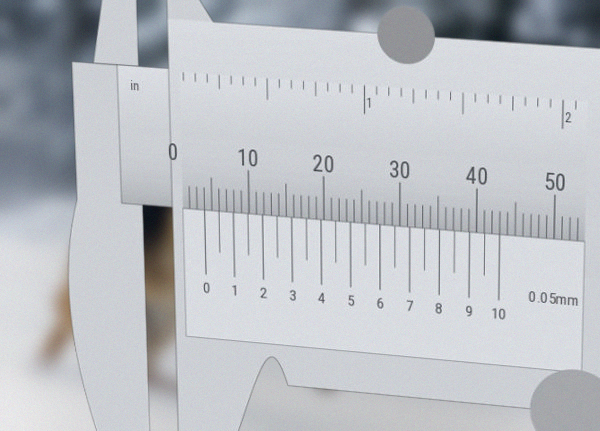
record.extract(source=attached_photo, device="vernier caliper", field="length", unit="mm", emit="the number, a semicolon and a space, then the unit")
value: 4.0; mm
